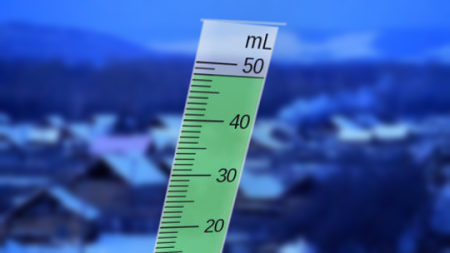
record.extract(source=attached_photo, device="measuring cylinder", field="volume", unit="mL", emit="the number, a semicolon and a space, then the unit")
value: 48; mL
